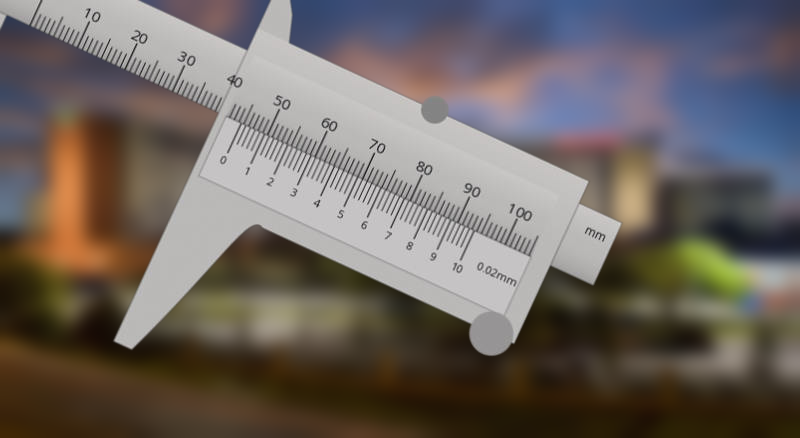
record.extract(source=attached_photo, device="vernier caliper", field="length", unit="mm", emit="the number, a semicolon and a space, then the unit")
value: 44.5; mm
